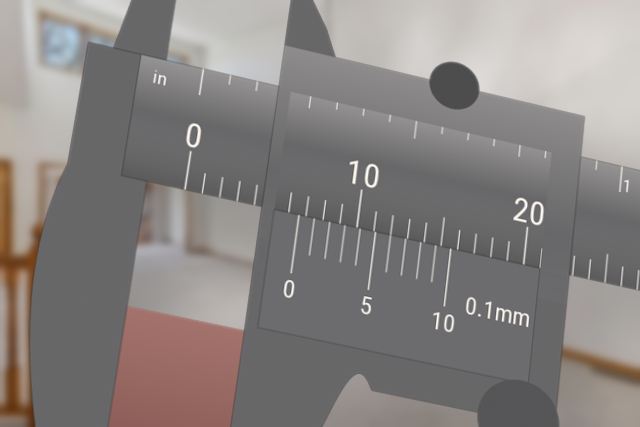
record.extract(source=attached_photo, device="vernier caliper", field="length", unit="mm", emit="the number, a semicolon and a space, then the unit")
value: 6.6; mm
